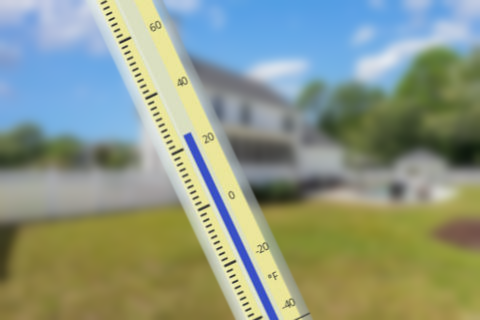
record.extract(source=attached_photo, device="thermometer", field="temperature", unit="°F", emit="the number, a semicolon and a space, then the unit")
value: 24; °F
